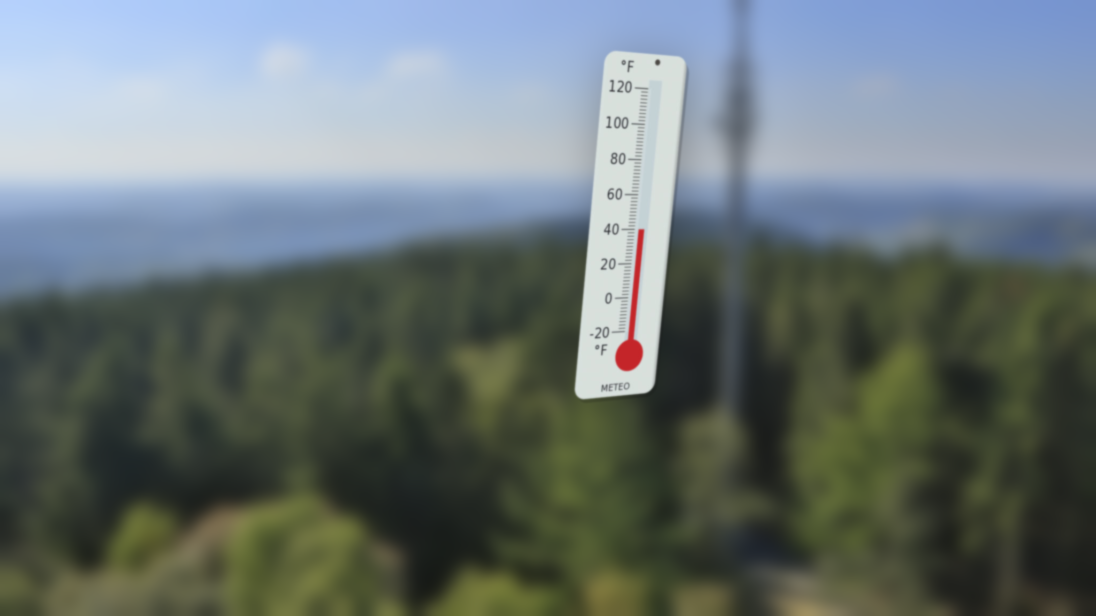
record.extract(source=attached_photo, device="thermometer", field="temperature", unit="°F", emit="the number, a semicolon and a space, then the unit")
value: 40; °F
